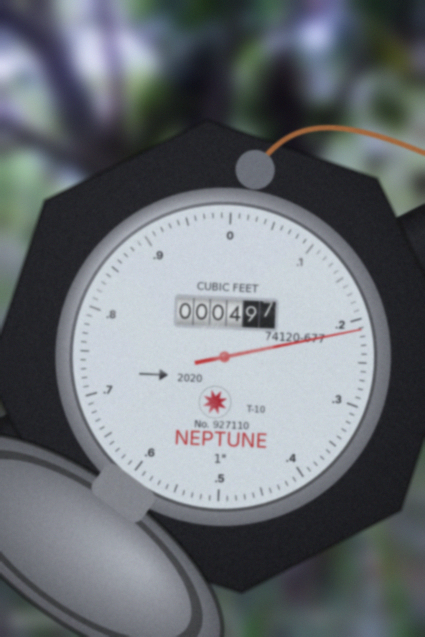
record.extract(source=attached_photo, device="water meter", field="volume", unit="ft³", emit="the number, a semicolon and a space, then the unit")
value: 497.21; ft³
